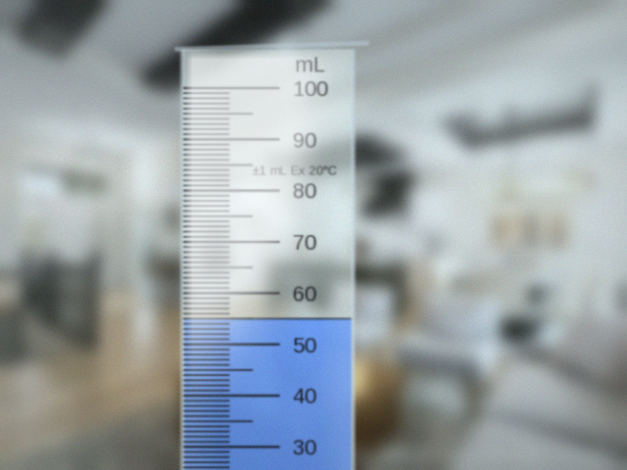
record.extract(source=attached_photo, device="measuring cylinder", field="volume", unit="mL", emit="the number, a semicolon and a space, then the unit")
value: 55; mL
